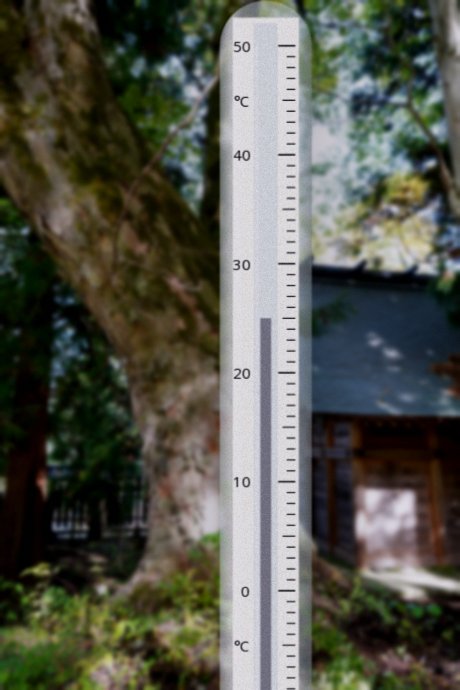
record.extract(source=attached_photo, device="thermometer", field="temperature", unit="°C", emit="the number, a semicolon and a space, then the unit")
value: 25; °C
